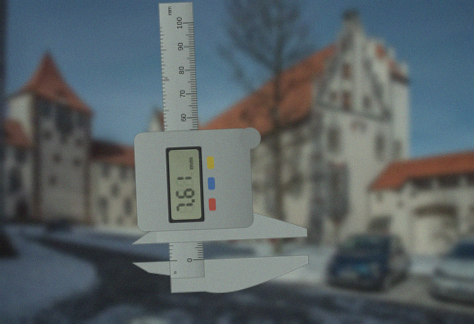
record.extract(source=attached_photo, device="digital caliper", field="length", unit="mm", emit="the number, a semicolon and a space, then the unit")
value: 7.61; mm
